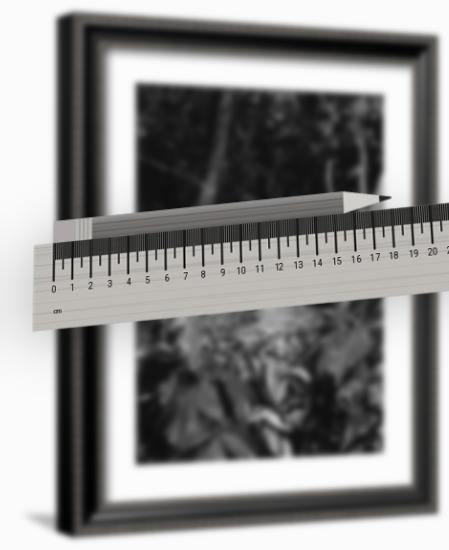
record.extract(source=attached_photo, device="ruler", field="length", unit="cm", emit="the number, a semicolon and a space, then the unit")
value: 18; cm
